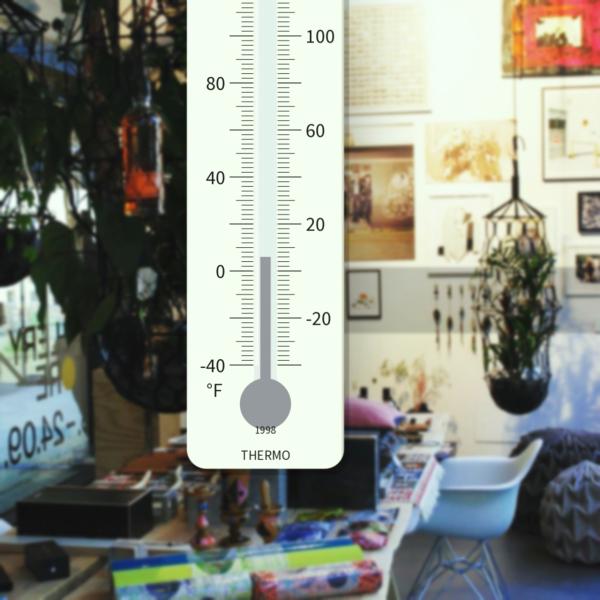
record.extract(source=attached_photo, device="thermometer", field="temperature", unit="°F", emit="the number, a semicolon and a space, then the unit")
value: 6; °F
